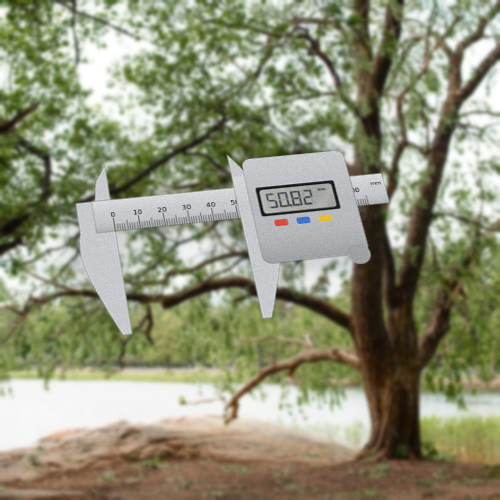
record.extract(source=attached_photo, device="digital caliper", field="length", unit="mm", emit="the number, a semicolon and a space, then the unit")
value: 50.82; mm
